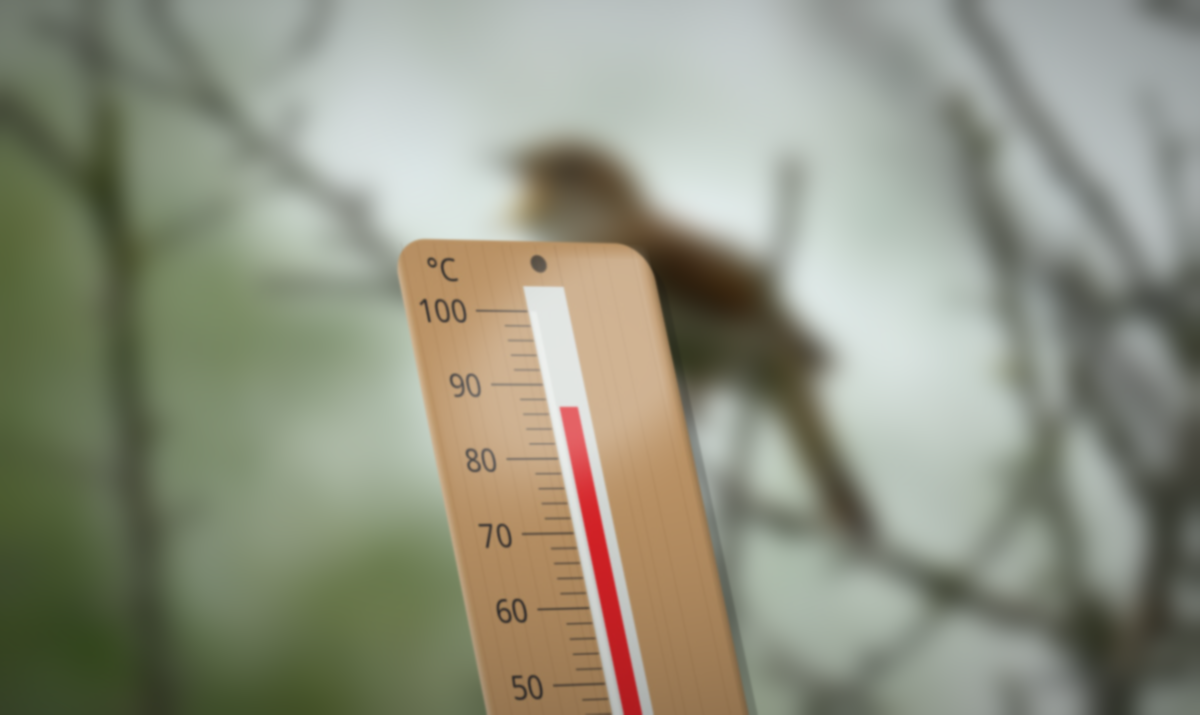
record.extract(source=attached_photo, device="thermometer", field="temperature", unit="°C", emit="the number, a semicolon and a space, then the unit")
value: 87; °C
